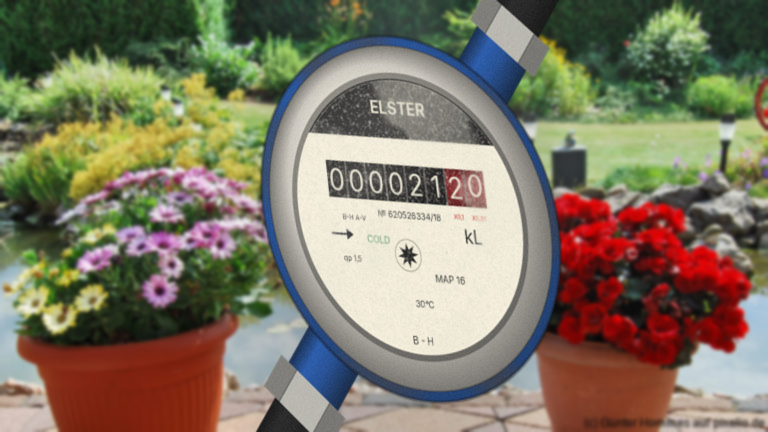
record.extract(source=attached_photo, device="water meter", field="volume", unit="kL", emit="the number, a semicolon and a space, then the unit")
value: 21.20; kL
